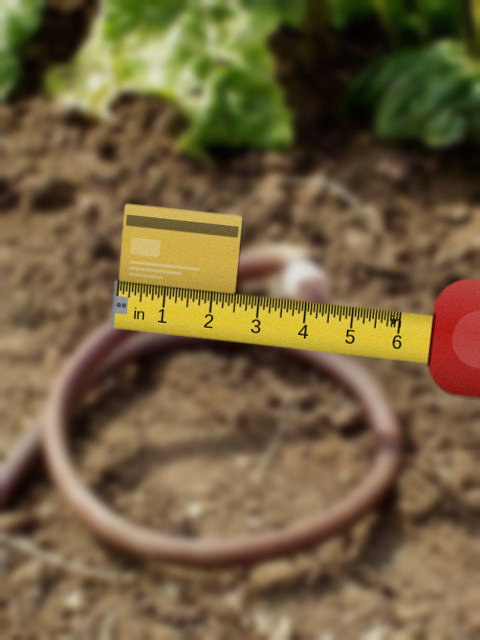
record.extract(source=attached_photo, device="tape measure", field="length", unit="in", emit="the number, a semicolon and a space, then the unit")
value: 2.5; in
